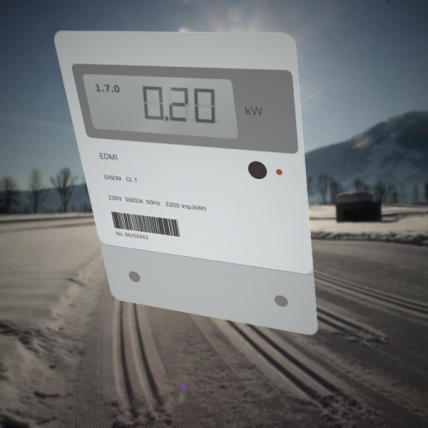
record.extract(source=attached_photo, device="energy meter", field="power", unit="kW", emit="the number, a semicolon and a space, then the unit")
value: 0.20; kW
